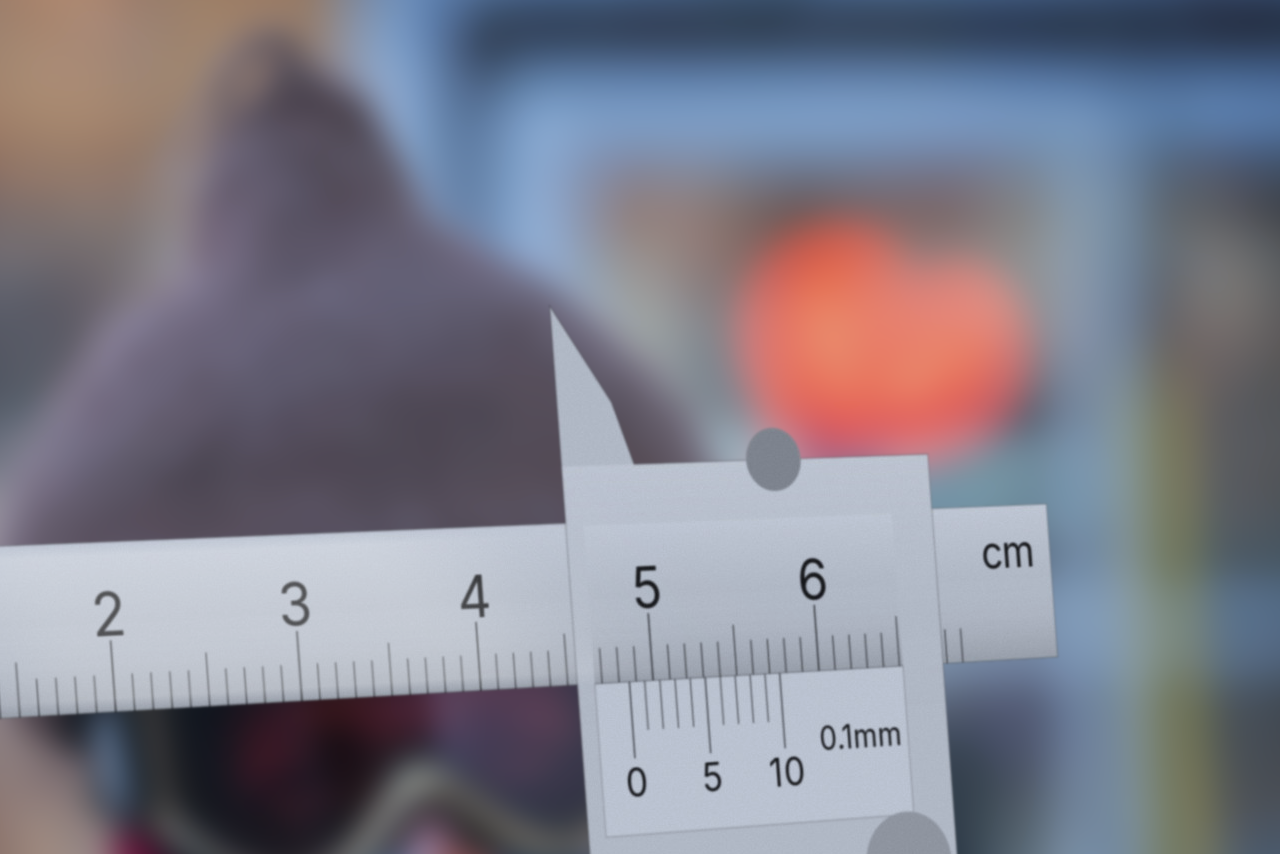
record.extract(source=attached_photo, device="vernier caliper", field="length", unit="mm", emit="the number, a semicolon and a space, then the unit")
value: 48.6; mm
